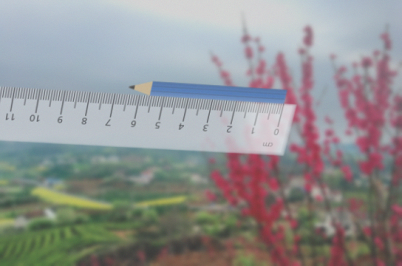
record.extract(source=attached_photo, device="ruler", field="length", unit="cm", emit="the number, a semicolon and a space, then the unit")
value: 6.5; cm
